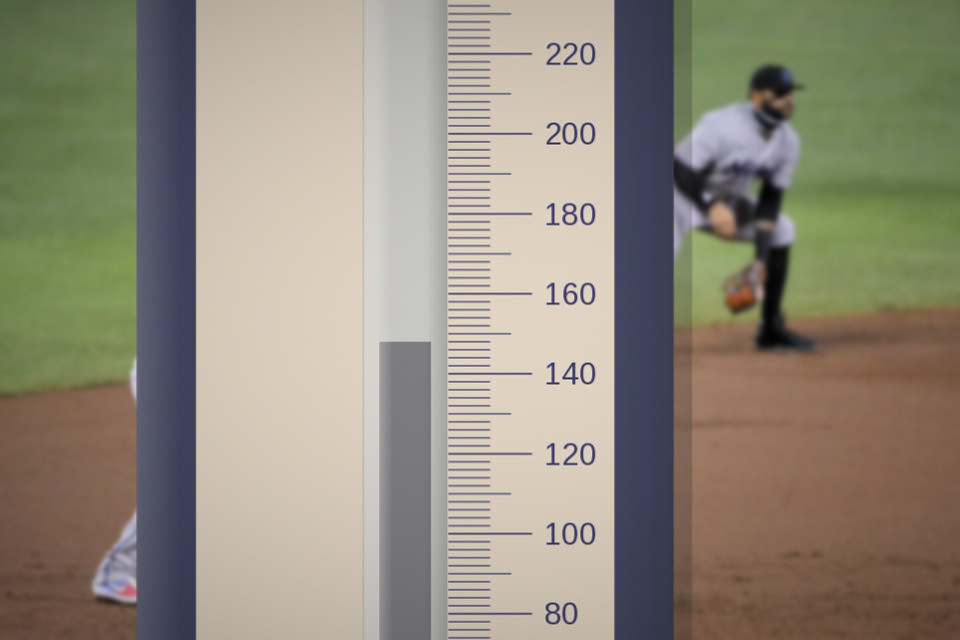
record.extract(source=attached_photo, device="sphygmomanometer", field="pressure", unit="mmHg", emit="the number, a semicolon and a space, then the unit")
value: 148; mmHg
